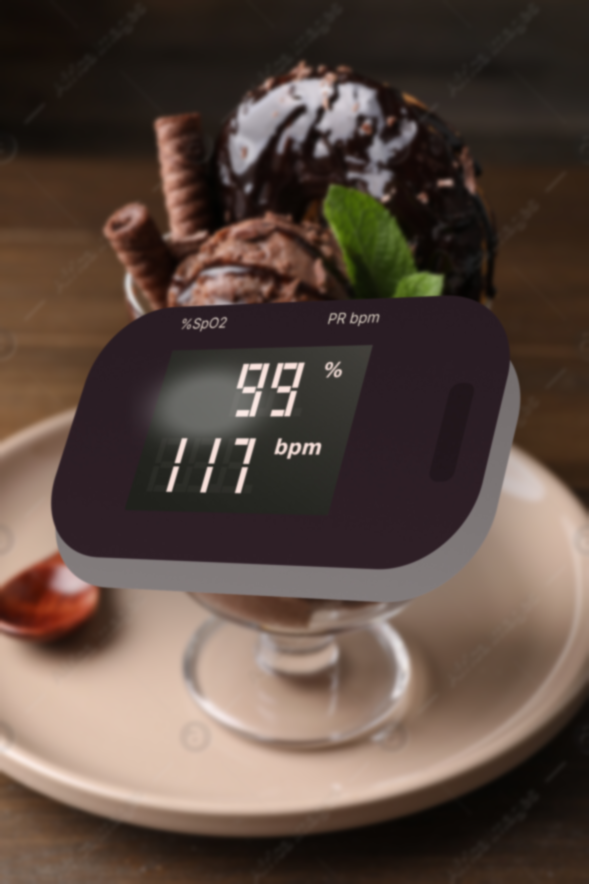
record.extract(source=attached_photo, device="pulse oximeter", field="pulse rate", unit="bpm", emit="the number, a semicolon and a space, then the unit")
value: 117; bpm
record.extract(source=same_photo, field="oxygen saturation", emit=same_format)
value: 99; %
